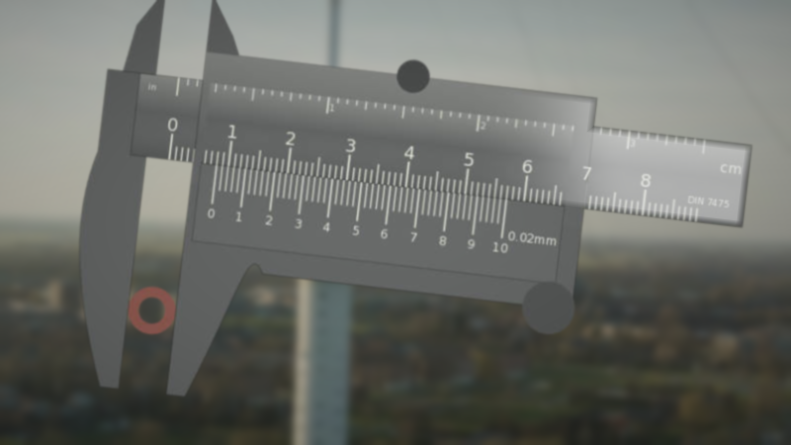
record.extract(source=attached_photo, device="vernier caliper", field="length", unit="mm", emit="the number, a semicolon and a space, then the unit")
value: 8.0; mm
